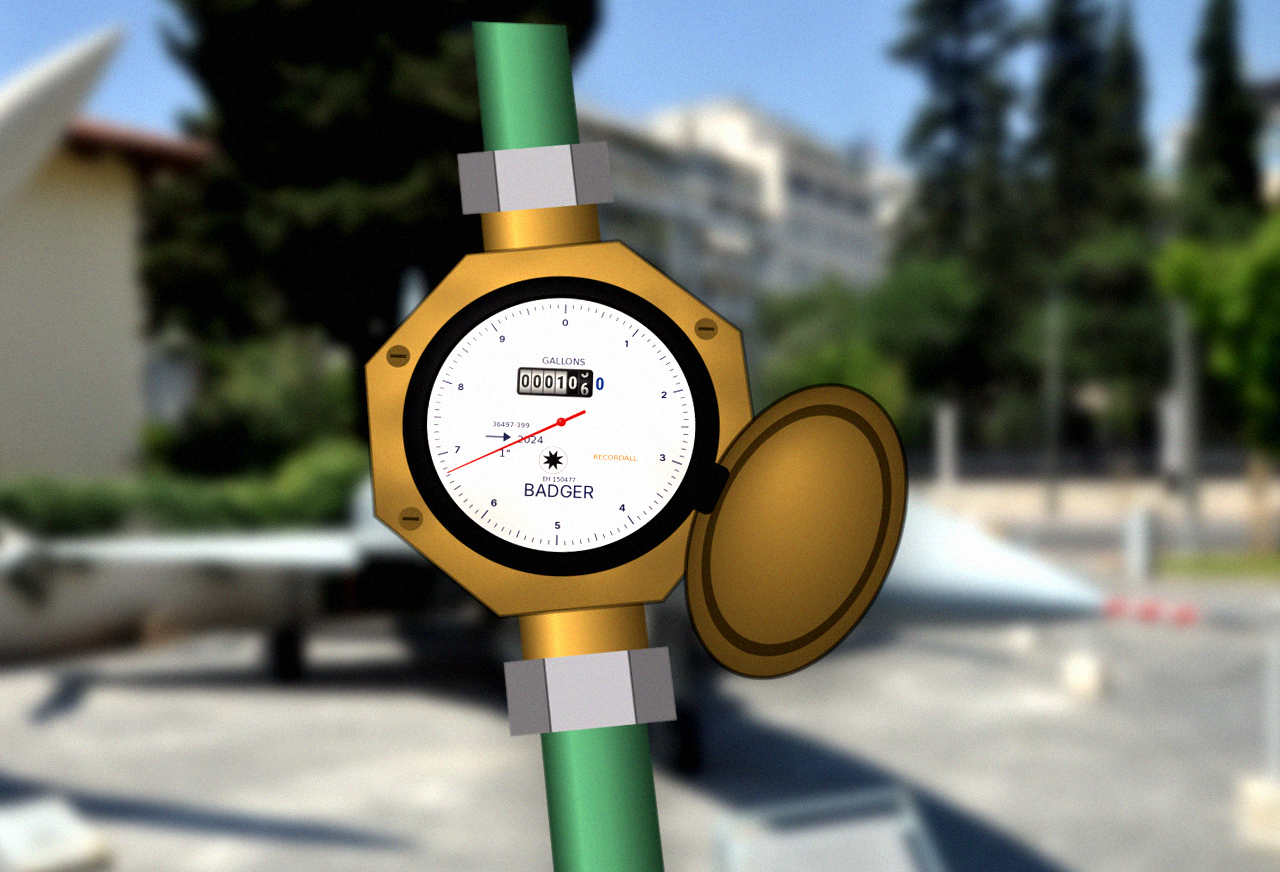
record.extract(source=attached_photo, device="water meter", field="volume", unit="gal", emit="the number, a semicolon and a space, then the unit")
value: 1056.7; gal
